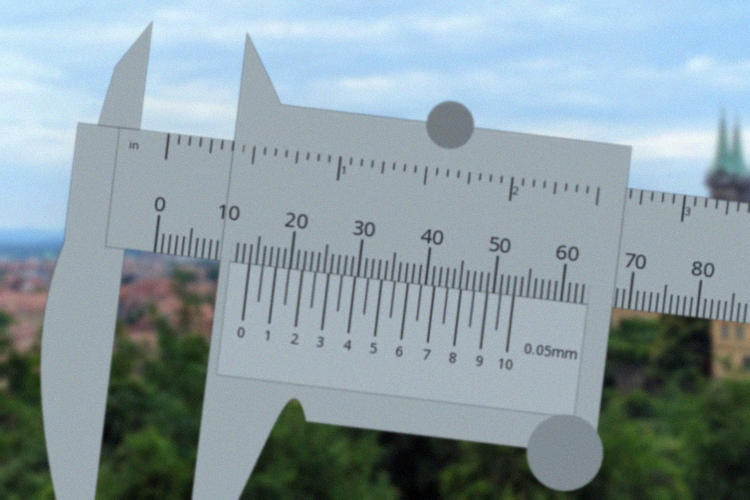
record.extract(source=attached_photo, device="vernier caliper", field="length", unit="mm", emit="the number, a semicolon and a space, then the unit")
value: 14.0; mm
